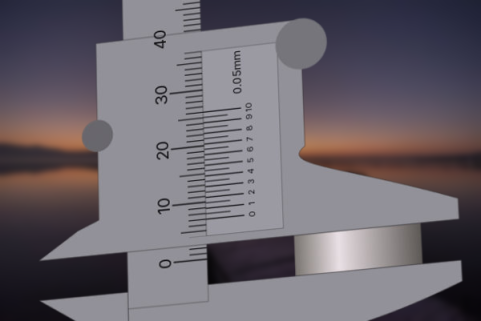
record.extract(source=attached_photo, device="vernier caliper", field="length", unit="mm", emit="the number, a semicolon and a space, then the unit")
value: 7.0; mm
